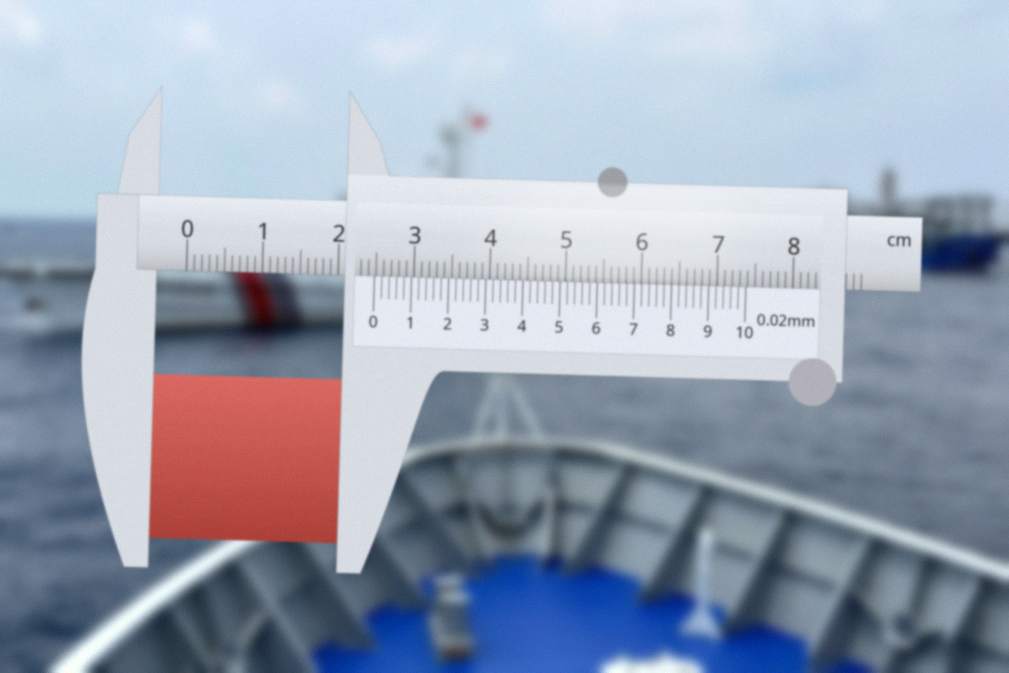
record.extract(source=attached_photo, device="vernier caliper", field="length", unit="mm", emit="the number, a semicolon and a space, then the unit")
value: 24.8; mm
